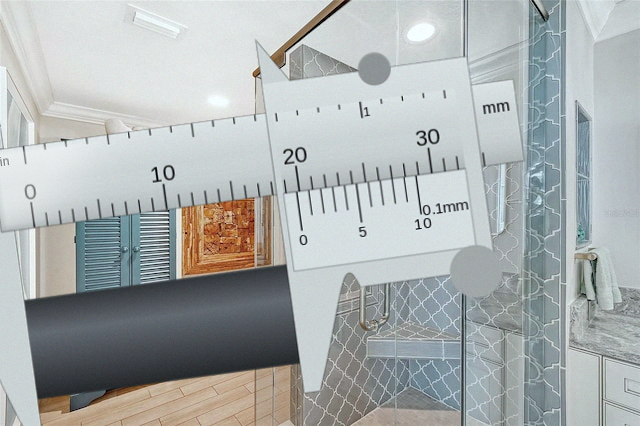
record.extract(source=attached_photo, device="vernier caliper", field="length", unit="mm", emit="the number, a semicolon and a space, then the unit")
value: 19.8; mm
